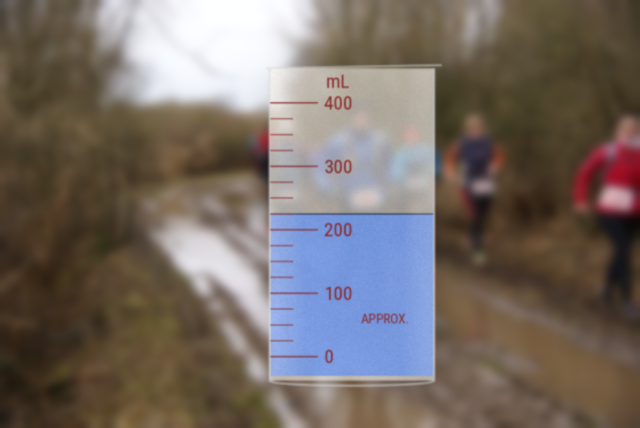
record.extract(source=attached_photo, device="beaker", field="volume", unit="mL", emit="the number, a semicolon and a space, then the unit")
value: 225; mL
